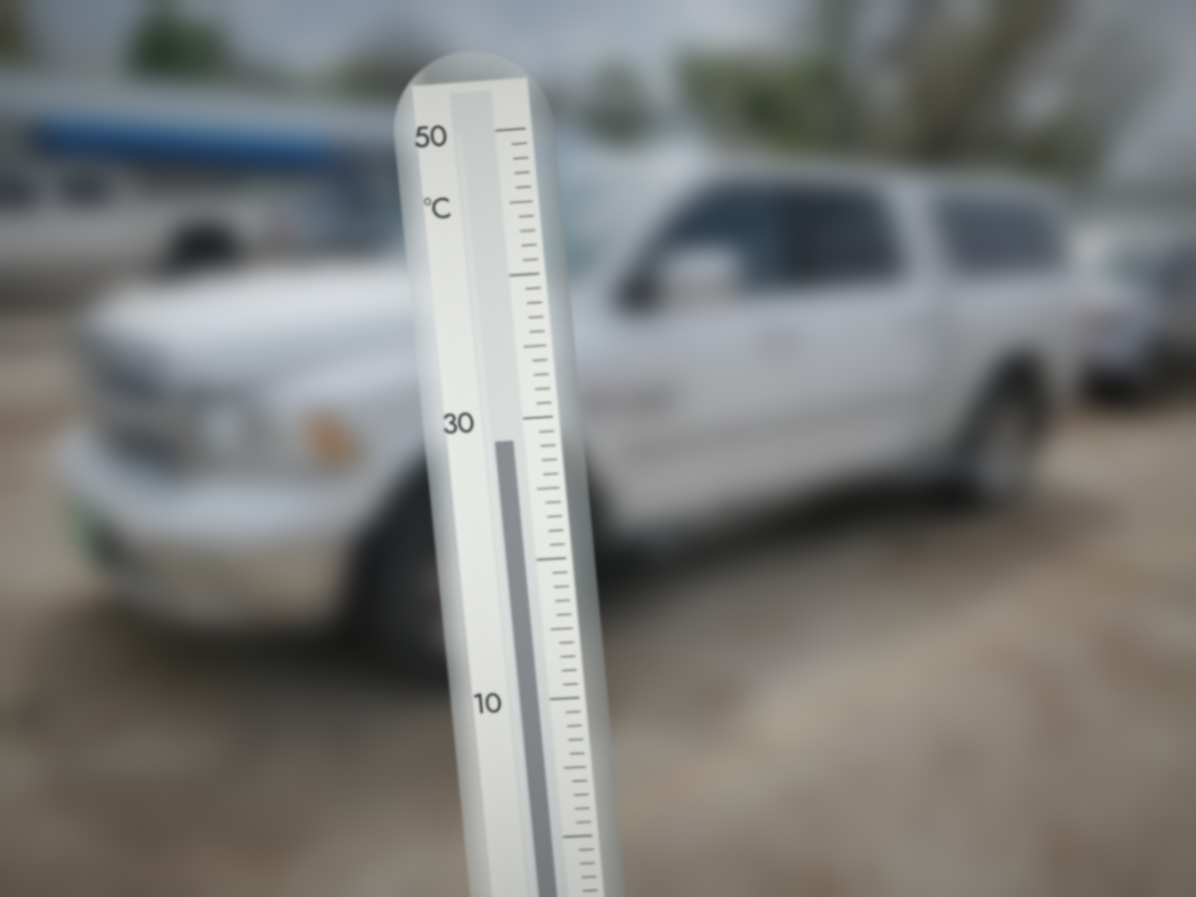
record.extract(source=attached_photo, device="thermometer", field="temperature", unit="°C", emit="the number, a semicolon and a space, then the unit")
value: 28.5; °C
